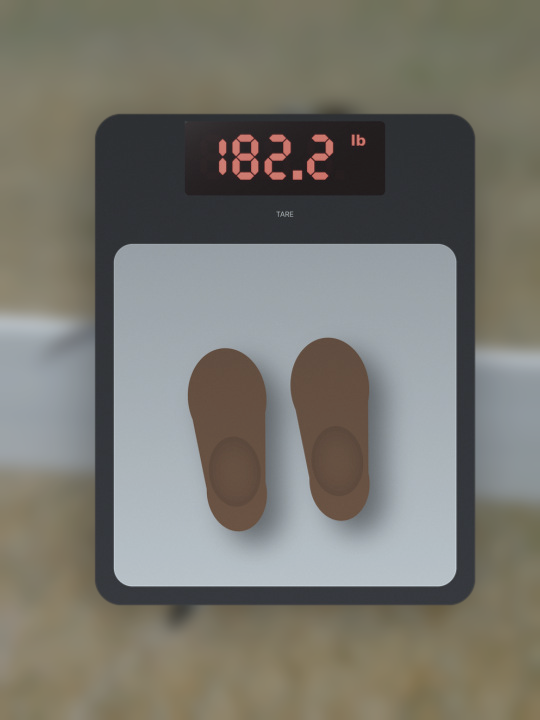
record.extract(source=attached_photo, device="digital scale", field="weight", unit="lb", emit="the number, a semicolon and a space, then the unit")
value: 182.2; lb
